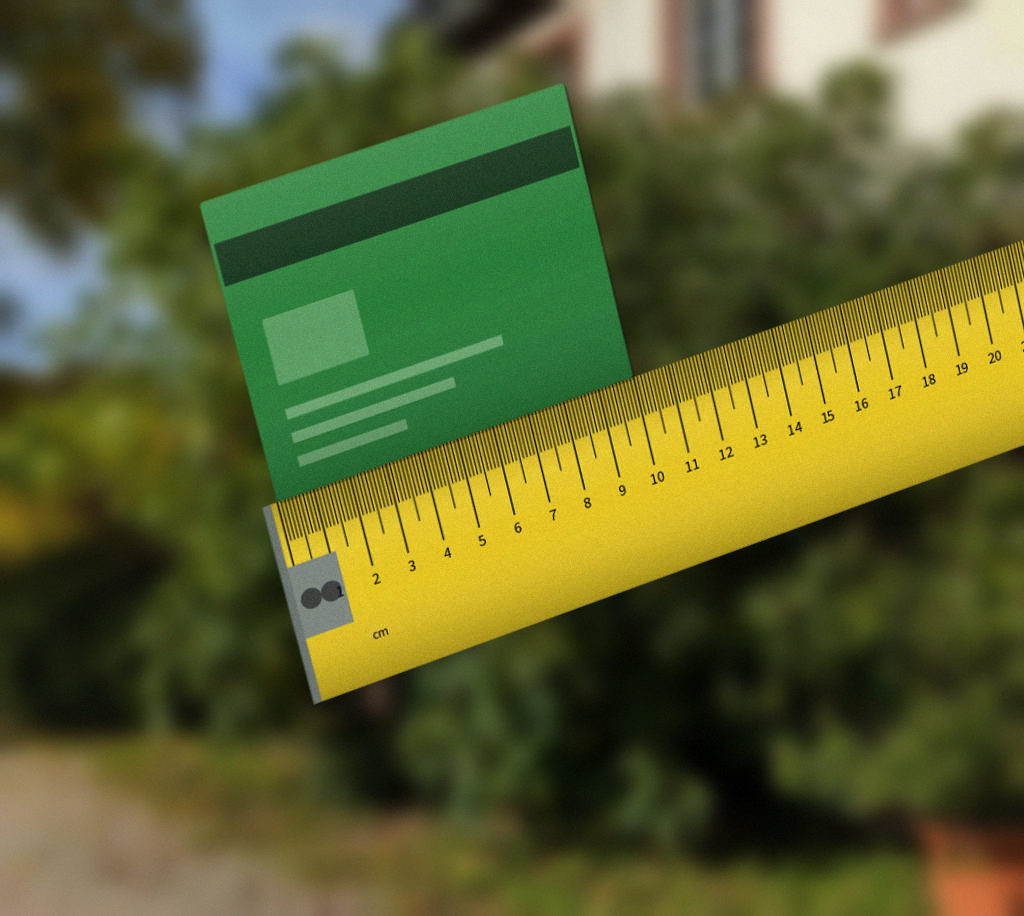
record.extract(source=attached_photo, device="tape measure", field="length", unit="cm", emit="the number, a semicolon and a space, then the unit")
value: 10; cm
